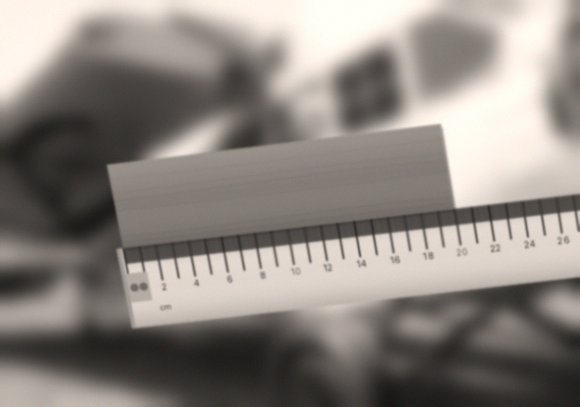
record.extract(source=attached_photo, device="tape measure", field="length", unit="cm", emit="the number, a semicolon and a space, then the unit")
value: 20; cm
